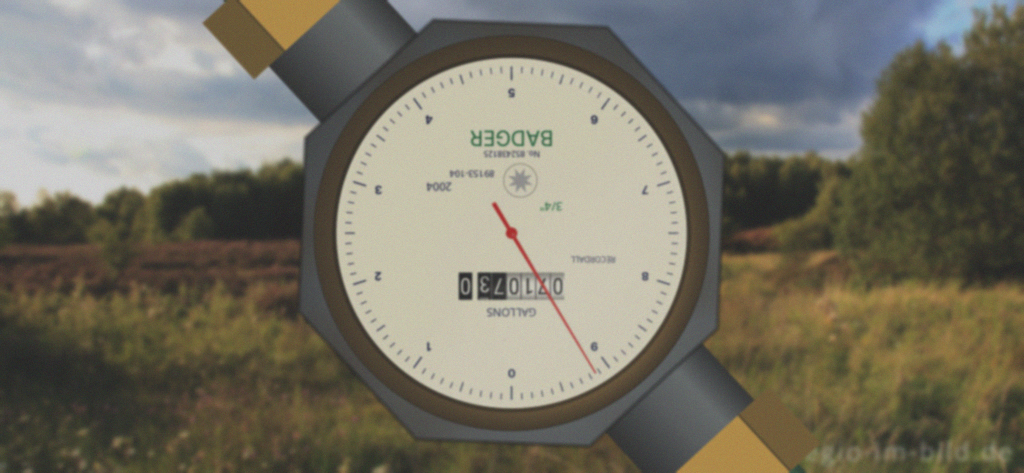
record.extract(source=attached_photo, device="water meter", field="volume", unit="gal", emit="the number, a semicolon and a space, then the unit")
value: 710729.1; gal
